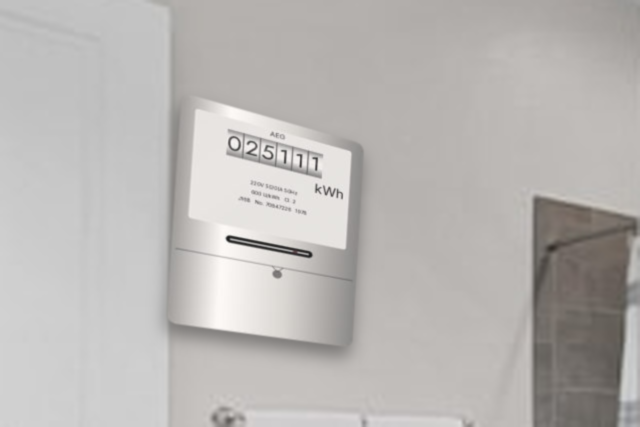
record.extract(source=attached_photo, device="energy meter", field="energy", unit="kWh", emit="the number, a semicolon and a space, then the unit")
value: 25111; kWh
